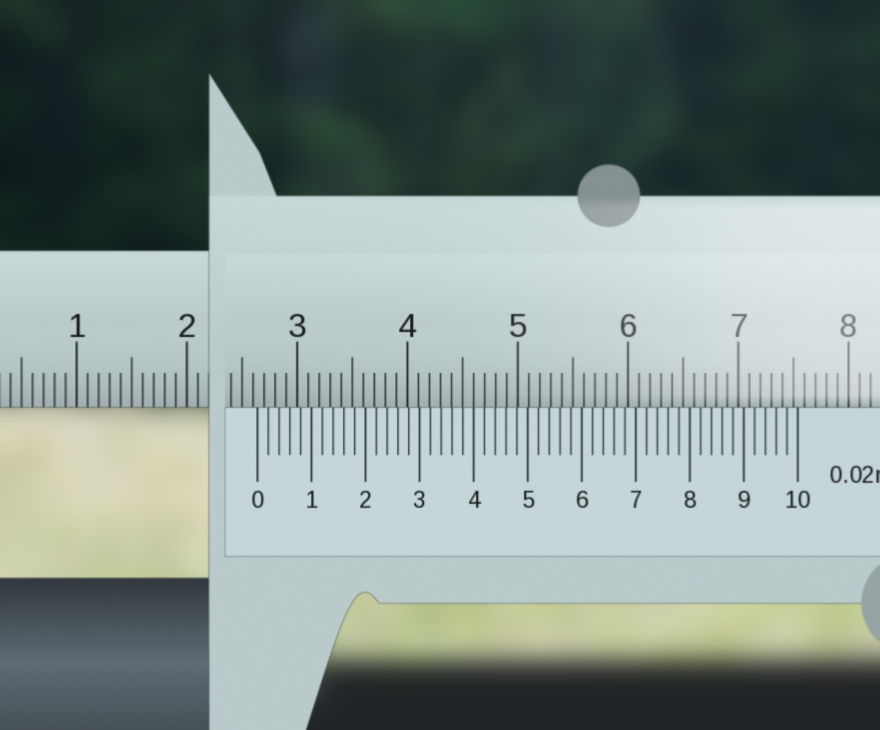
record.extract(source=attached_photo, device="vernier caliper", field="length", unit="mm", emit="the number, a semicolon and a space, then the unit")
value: 26.4; mm
